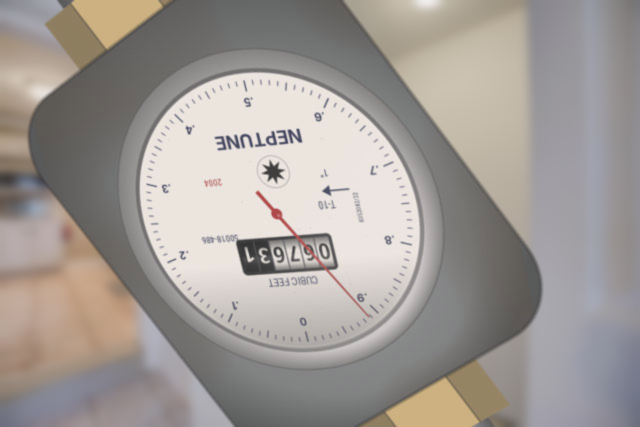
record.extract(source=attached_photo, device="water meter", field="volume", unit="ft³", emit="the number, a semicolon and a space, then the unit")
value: 67630.91; ft³
